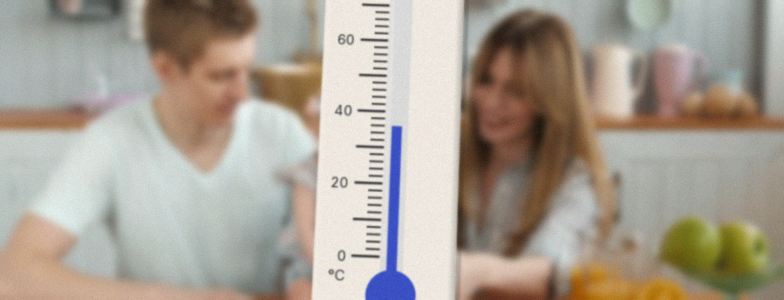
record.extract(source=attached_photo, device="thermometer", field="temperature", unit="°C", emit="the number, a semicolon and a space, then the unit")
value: 36; °C
